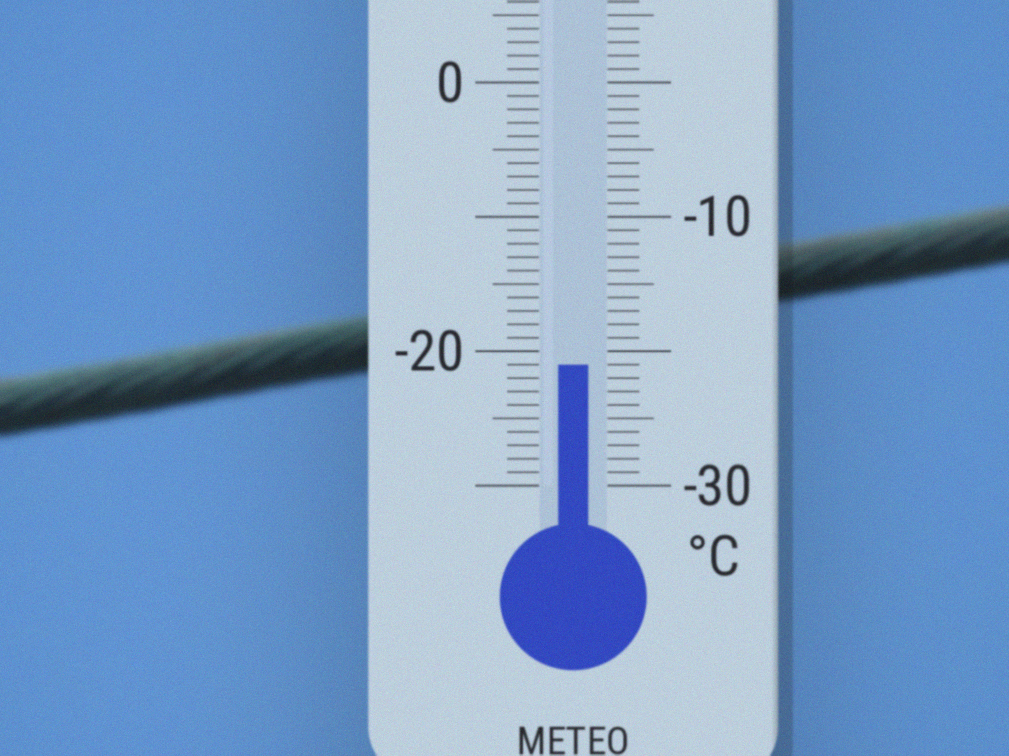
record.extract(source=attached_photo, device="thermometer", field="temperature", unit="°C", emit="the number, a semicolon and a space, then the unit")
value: -21; °C
